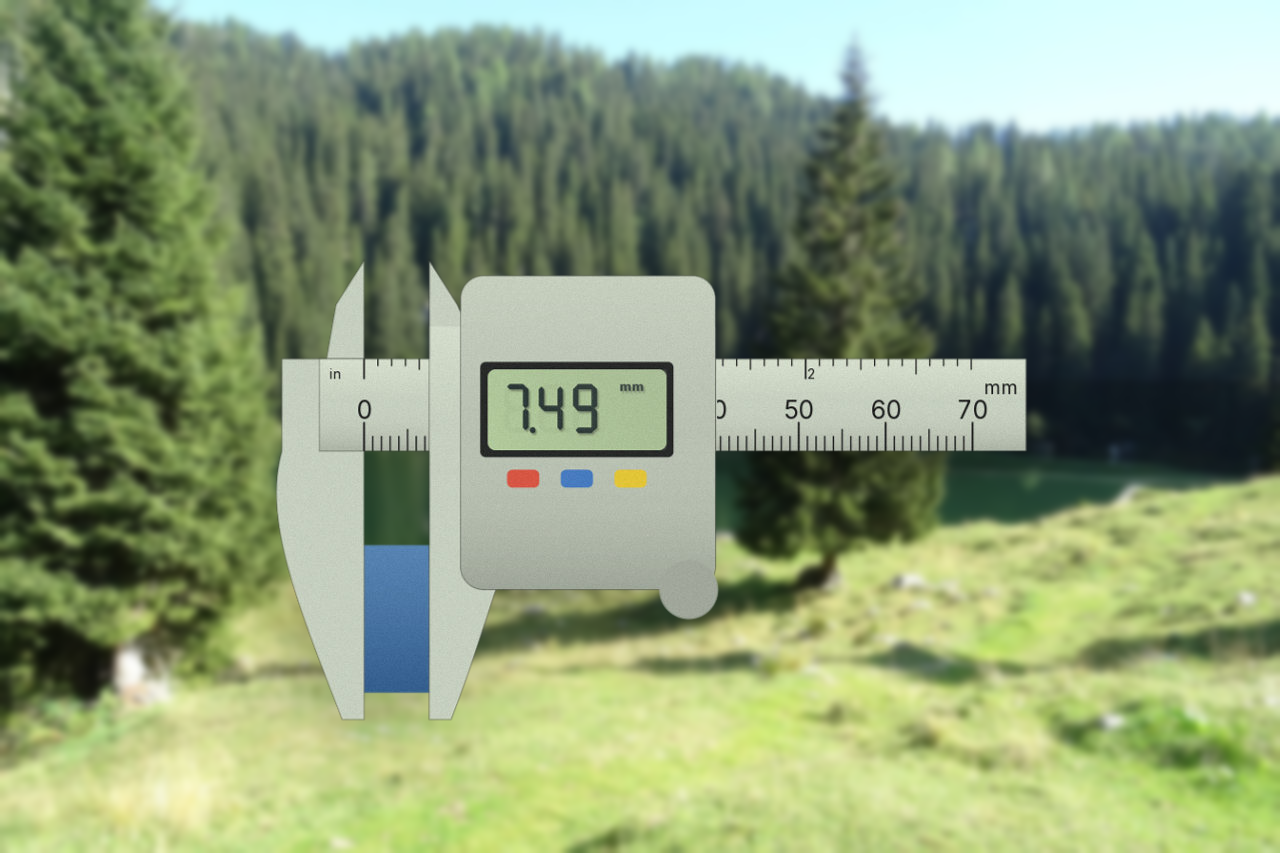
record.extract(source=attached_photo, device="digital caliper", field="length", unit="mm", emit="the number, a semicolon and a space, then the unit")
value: 7.49; mm
